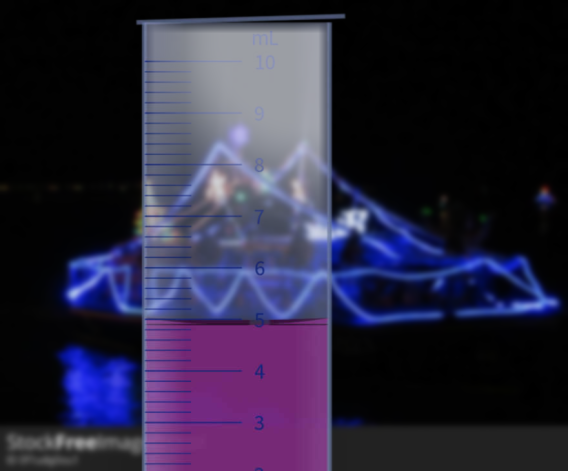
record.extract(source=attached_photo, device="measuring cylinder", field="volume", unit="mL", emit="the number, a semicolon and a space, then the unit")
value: 4.9; mL
